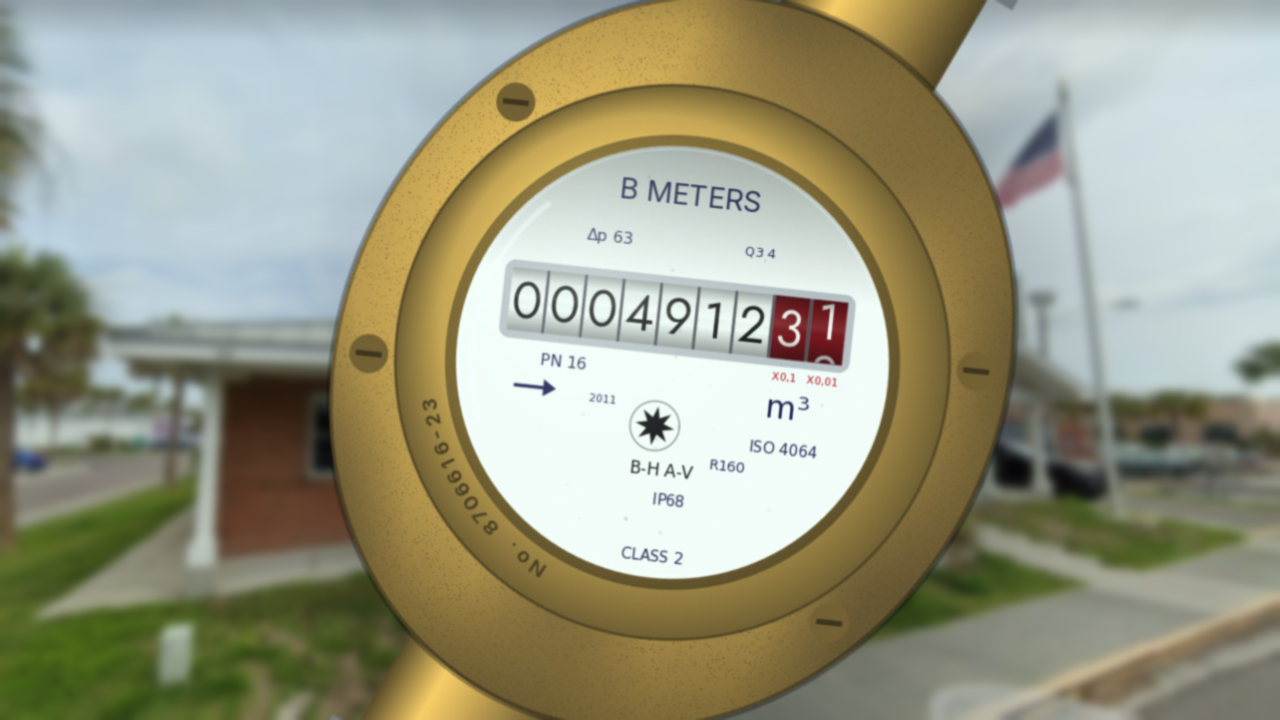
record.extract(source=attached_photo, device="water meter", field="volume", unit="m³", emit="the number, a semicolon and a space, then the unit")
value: 4912.31; m³
